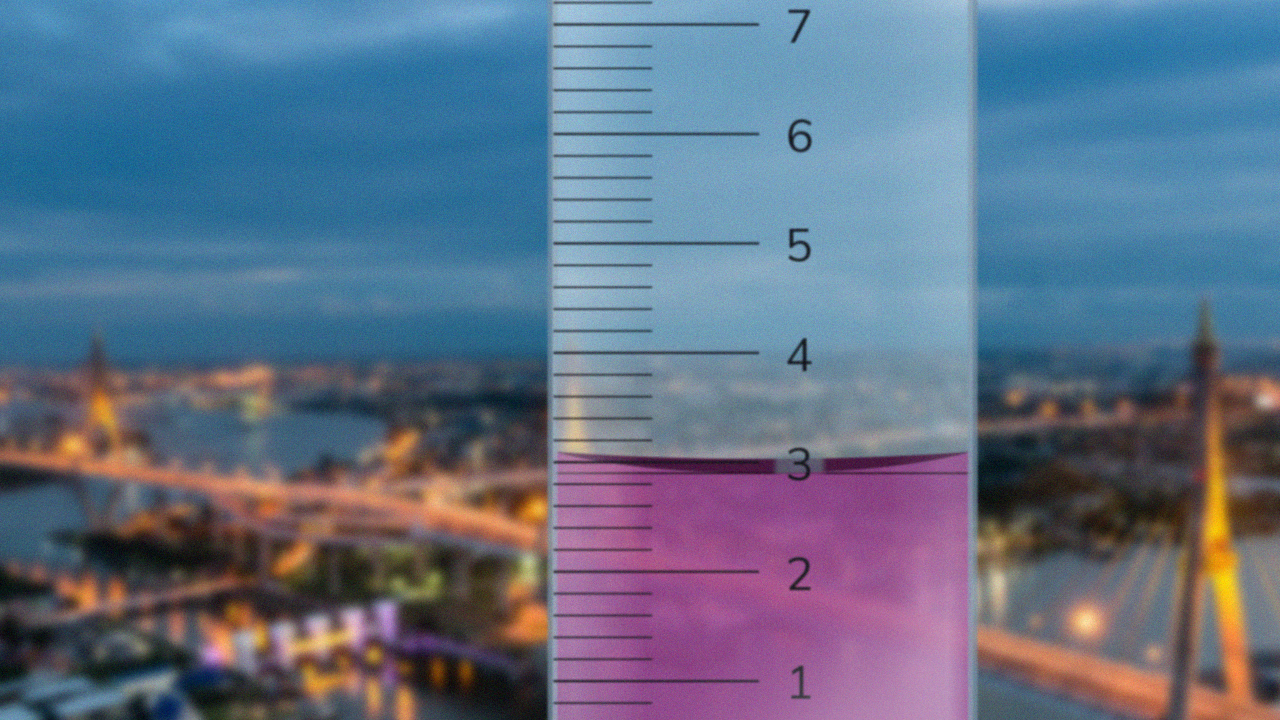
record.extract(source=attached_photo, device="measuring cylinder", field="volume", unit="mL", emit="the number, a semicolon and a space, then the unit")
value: 2.9; mL
